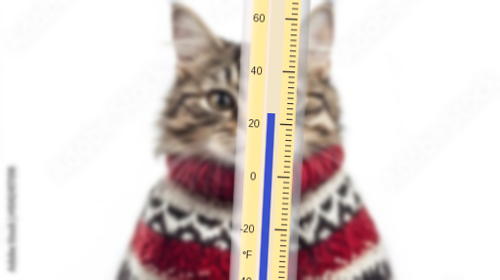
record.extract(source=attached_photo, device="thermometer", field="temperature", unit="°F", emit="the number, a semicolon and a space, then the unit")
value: 24; °F
